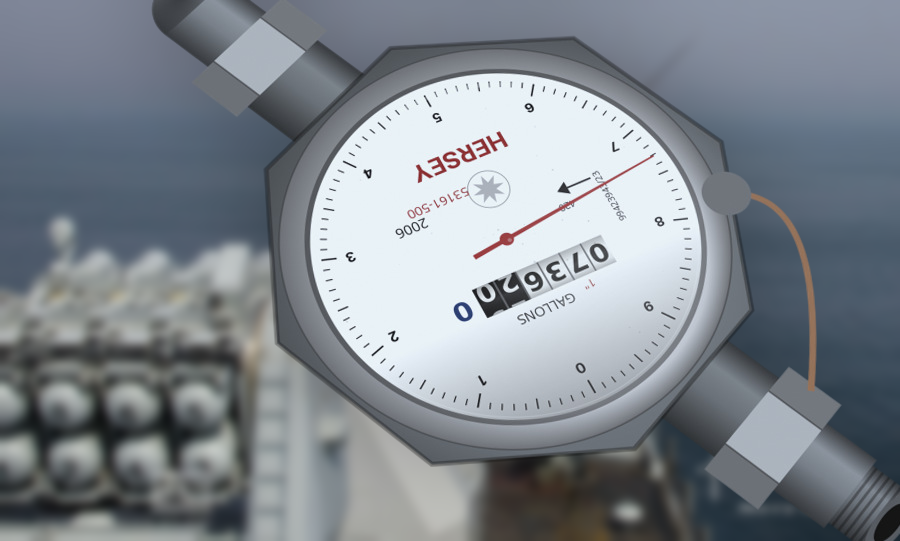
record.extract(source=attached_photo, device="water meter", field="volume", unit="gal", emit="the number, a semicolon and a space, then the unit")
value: 736197.3; gal
